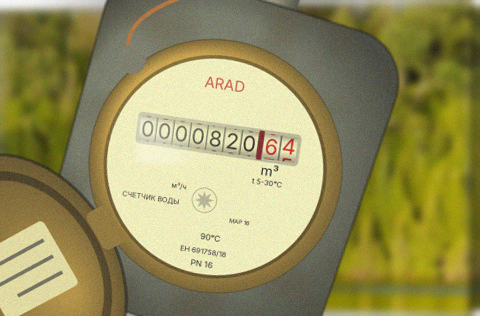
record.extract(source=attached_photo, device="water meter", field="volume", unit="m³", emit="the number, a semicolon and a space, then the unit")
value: 820.64; m³
